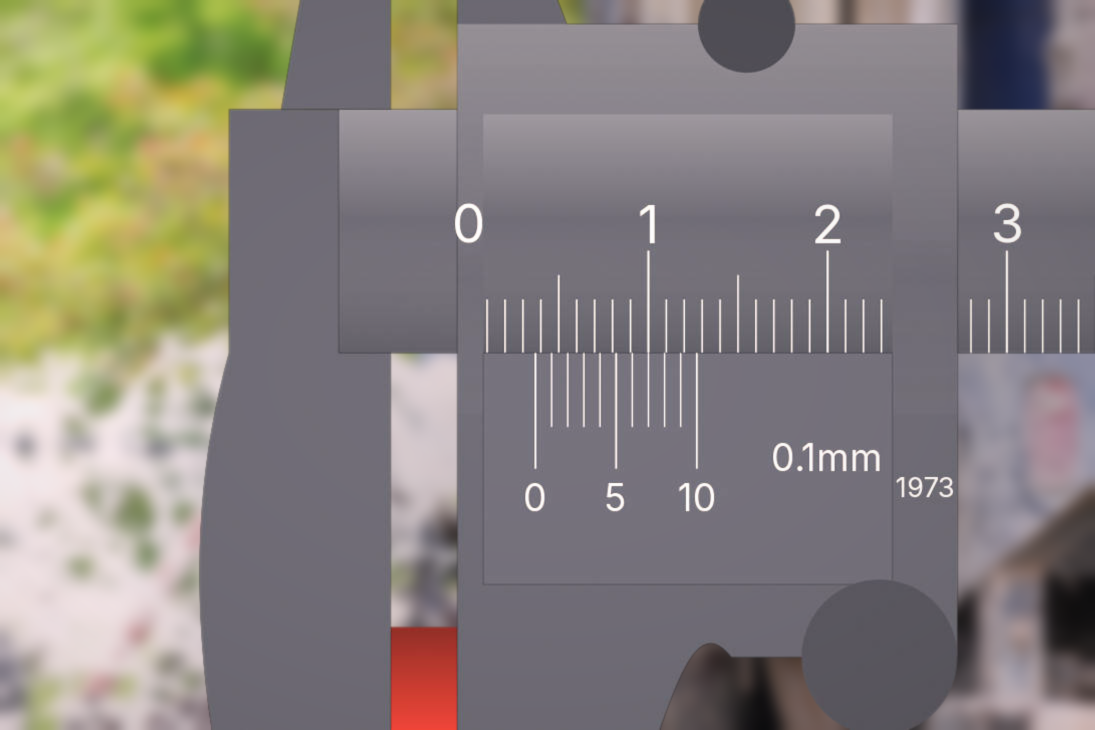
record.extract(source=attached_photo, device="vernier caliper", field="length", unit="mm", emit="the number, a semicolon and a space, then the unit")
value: 3.7; mm
